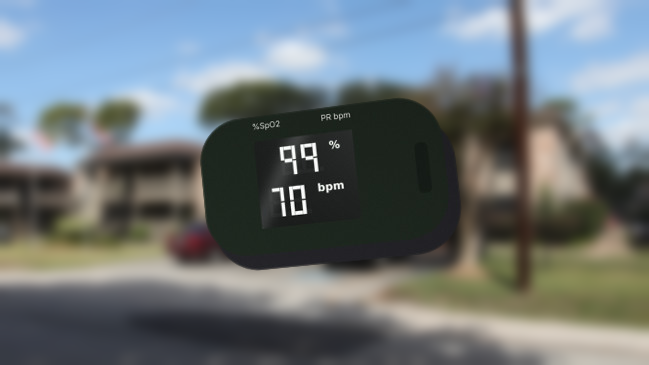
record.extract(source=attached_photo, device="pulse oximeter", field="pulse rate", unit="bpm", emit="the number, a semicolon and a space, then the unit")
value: 70; bpm
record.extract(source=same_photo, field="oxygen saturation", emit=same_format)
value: 99; %
